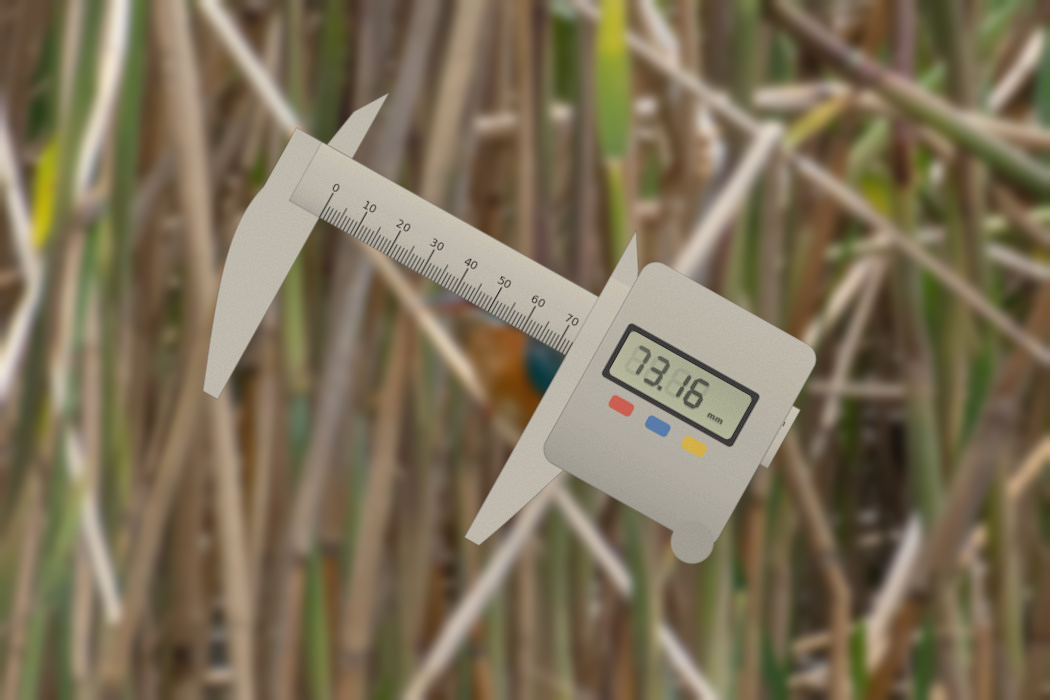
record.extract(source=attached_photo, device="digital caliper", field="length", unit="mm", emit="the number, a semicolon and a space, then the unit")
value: 73.16; mm
